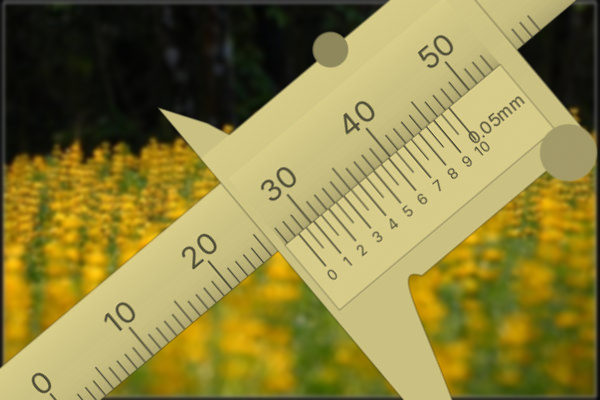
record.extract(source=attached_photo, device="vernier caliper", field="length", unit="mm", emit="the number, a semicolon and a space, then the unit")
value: 28.4; mm
